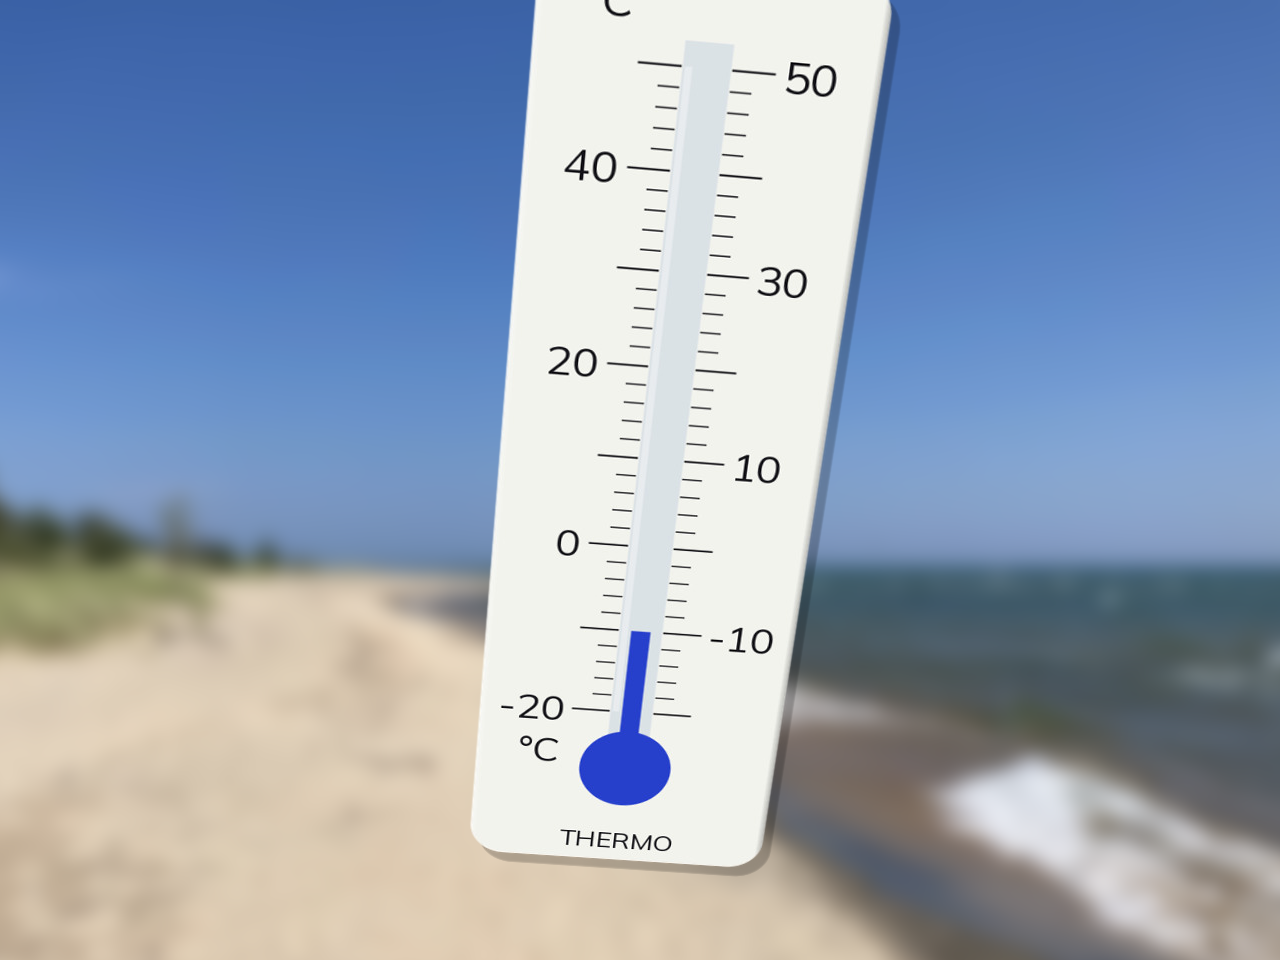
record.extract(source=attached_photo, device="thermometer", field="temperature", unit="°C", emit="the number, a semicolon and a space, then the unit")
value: -10; °C
